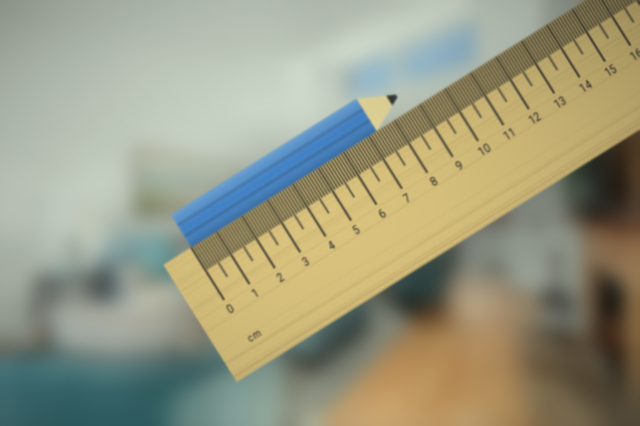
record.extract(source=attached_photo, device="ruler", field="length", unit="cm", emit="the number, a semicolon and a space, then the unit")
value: 8.5; cm
